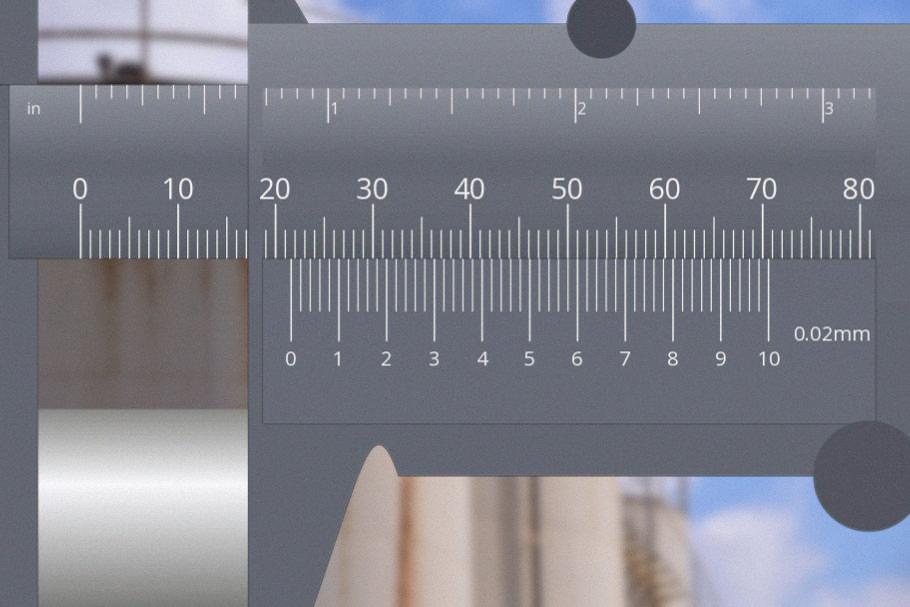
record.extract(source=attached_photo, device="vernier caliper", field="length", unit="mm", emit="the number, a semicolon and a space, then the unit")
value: 21.6; mm
